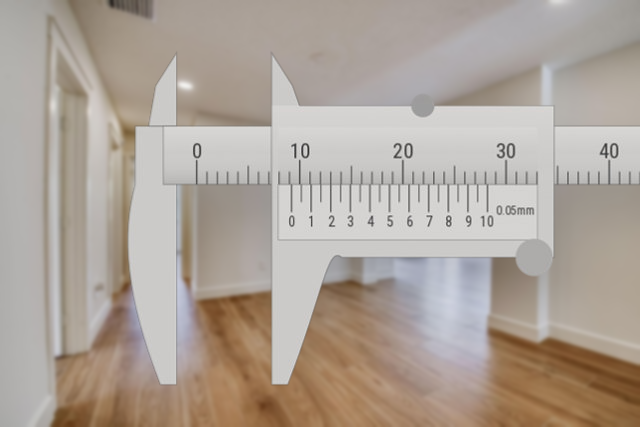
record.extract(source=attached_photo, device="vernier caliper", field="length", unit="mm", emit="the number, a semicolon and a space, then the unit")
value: 9.2; mm
